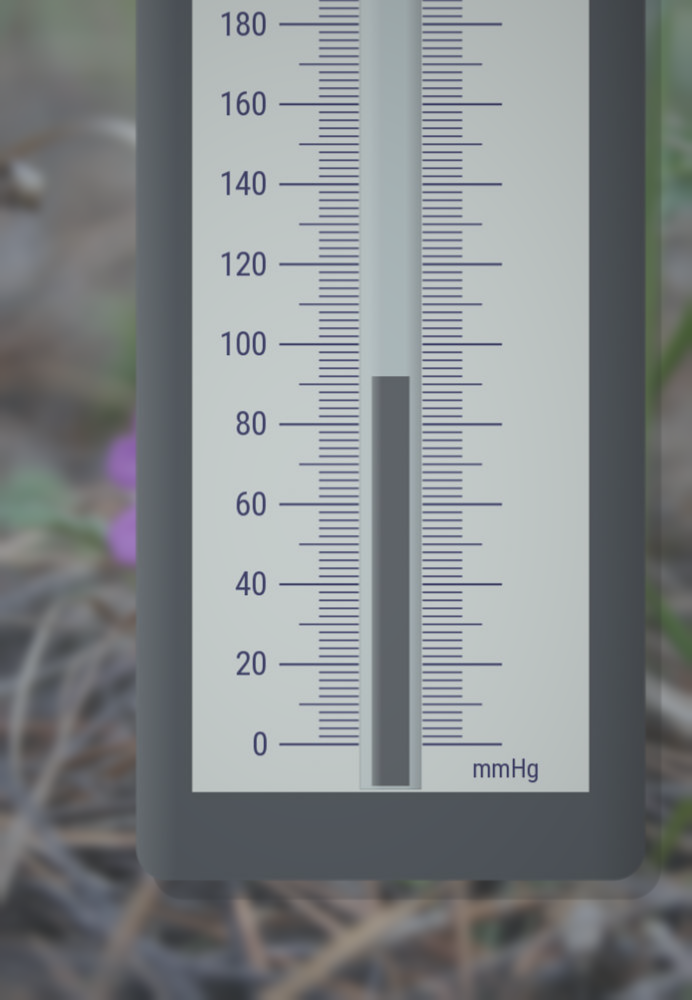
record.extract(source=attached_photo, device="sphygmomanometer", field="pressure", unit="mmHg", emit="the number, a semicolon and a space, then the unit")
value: 92; mmHg
